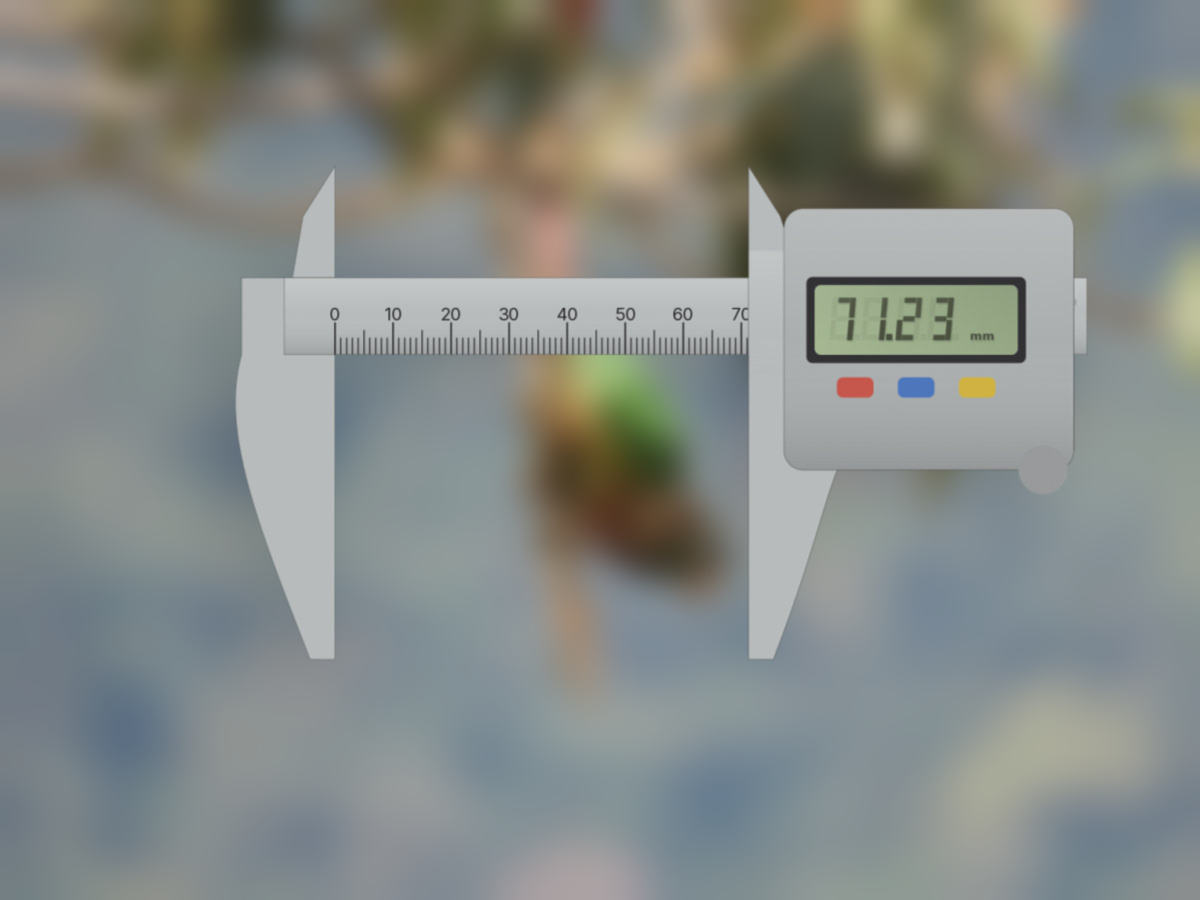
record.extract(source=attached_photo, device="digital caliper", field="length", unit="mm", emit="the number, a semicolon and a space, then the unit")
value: 71.23; mm
